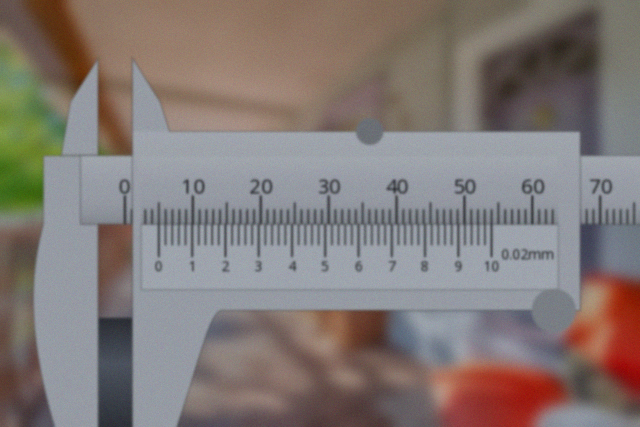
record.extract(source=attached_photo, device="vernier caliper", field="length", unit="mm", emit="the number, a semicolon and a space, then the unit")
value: 5.0; mm
